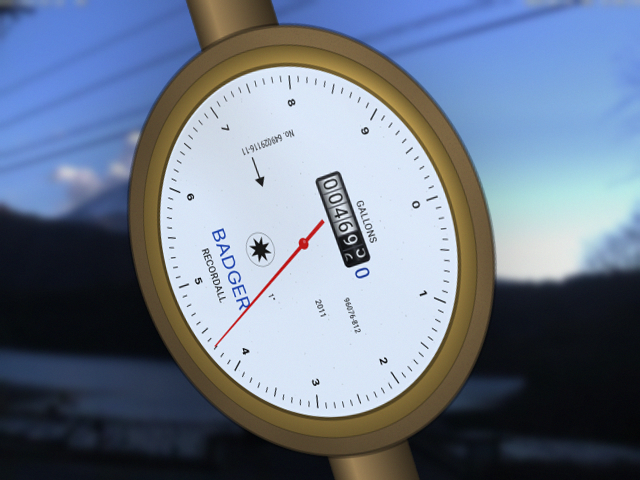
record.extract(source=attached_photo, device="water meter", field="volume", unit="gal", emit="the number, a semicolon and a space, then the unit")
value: 46954.3; gal
